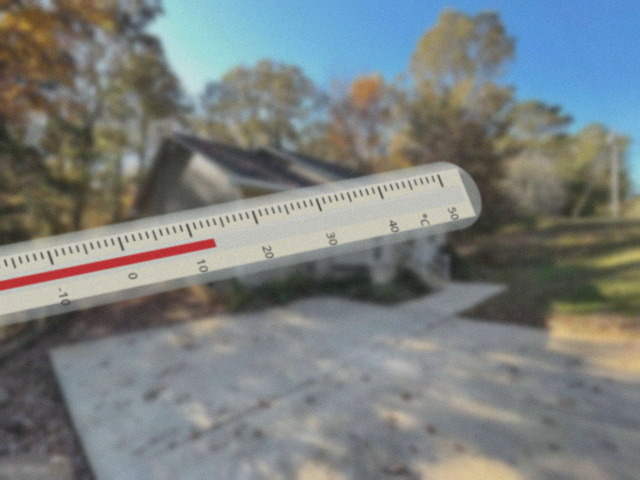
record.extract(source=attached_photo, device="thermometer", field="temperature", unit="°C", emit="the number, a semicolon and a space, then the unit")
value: 13; °C
